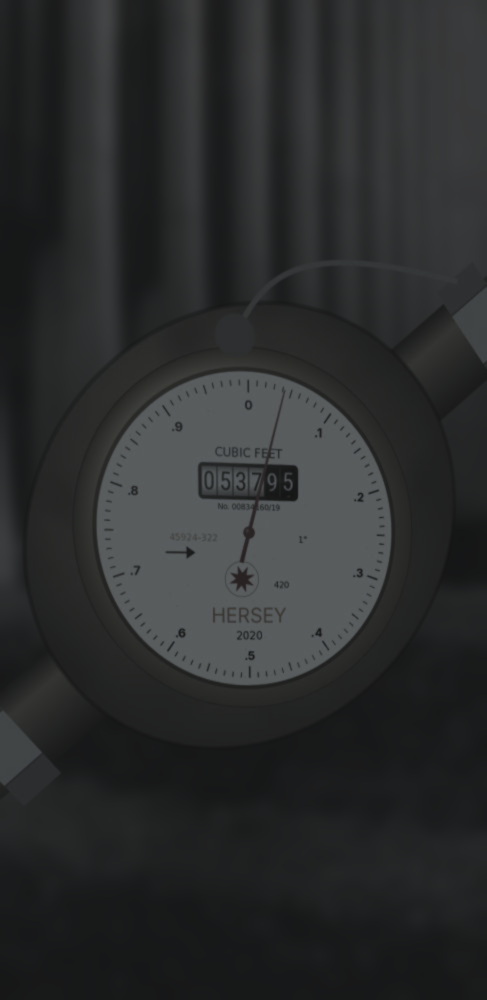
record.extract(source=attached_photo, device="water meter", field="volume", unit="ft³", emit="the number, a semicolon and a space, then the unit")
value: 53795.04; ft³
